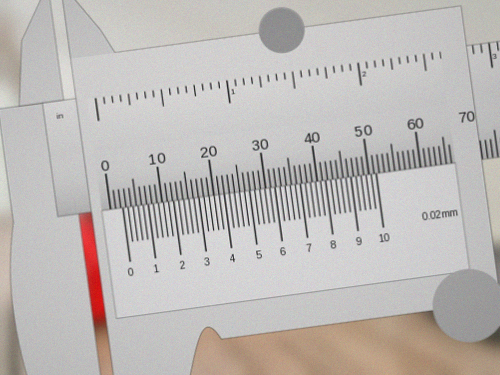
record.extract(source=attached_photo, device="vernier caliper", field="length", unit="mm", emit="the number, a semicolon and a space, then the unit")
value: 2.4; mm
